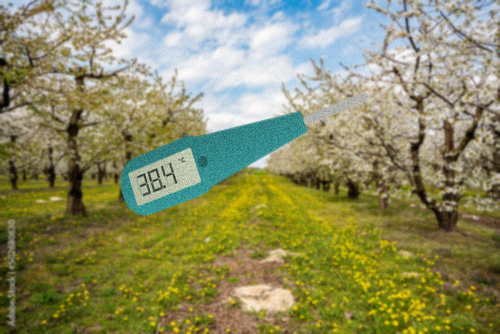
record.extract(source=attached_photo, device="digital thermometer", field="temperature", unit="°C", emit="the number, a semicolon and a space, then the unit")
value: 38.4; °C
